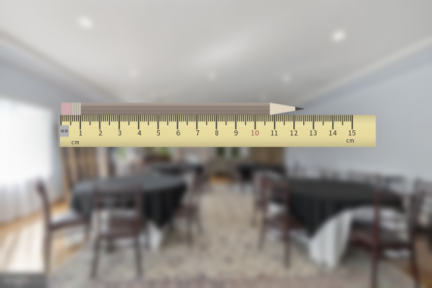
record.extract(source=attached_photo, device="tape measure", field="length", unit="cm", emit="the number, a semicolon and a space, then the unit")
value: 12.5; cm
